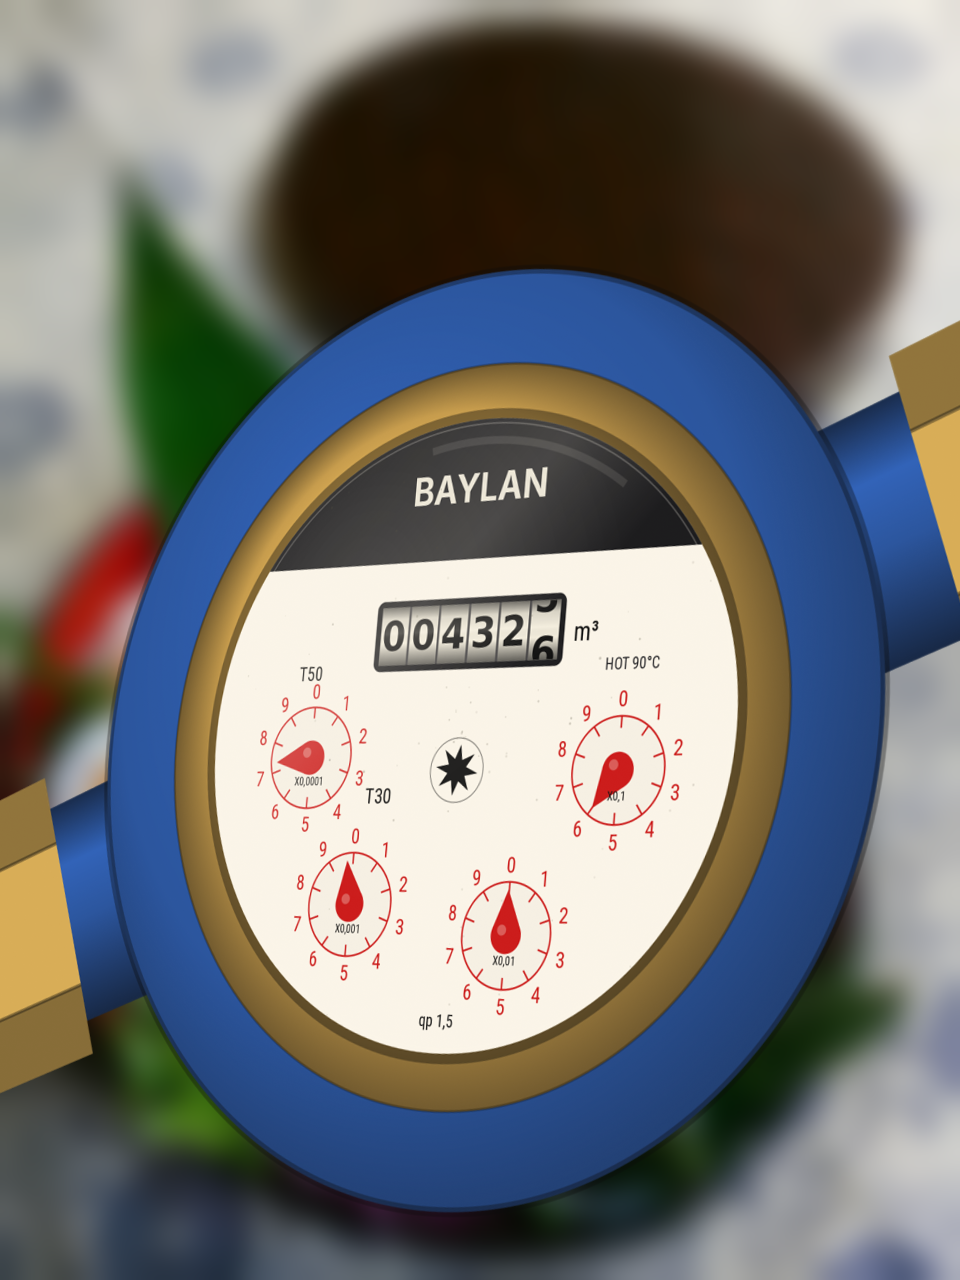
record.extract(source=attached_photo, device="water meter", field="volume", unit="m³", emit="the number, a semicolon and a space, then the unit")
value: 4325.5997; m³
